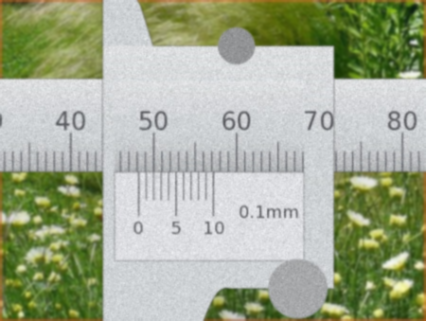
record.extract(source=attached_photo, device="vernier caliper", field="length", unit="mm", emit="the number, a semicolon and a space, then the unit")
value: 48.2; mm
